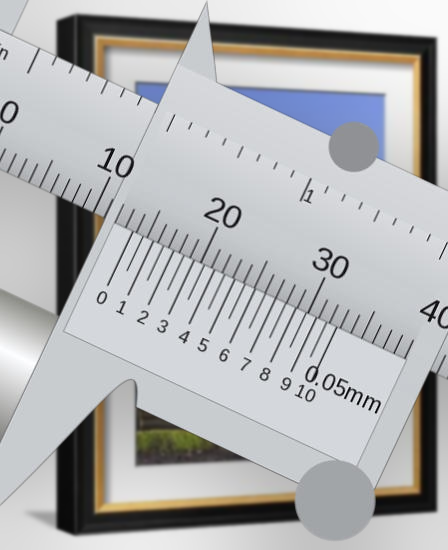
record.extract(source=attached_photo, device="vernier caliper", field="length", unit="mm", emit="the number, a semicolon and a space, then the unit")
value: 13.7; mm
